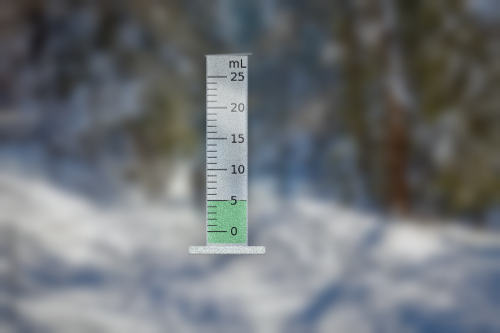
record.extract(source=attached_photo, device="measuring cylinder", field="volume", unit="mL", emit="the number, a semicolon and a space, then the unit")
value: 5; mL
